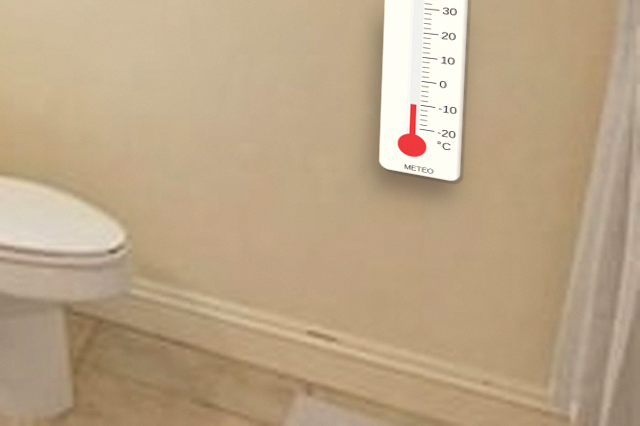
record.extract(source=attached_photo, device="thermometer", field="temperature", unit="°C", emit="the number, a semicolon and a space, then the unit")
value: -10; °C
